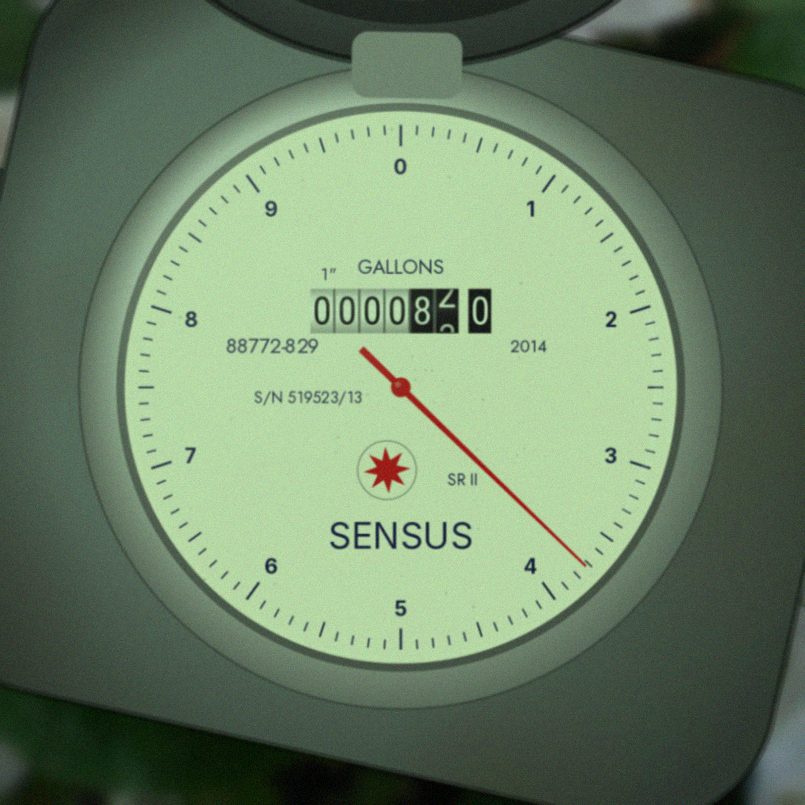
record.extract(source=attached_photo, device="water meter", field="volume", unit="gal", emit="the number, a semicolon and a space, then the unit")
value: 823.7; gal
